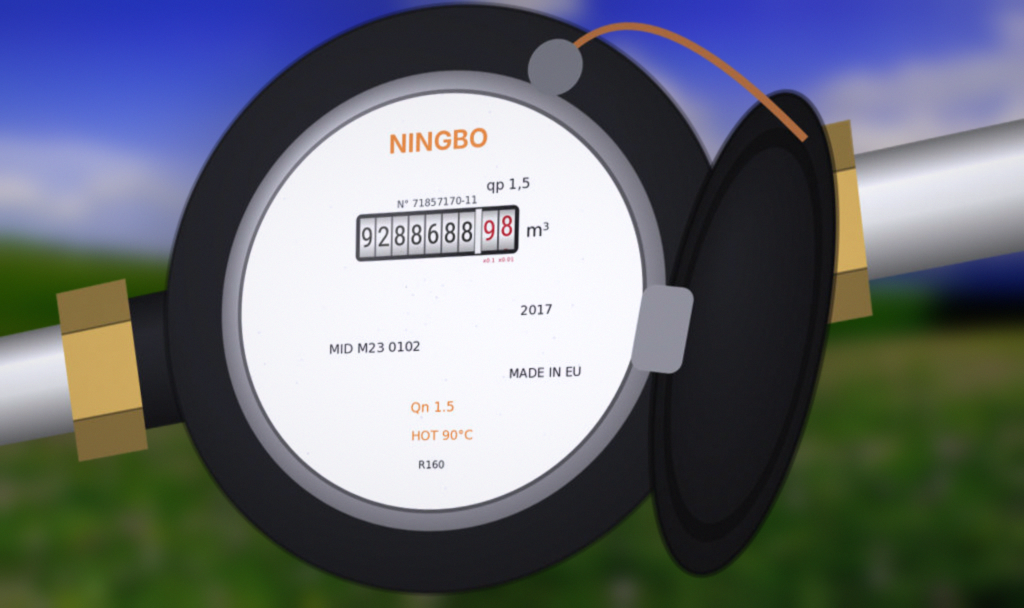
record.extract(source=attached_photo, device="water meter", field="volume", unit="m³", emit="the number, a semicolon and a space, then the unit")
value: 9288688.98; m³
